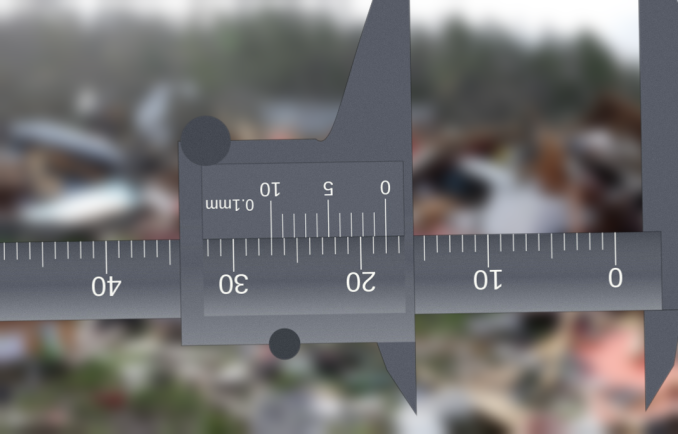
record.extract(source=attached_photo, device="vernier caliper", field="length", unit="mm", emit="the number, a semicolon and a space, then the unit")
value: 18.0; mm
